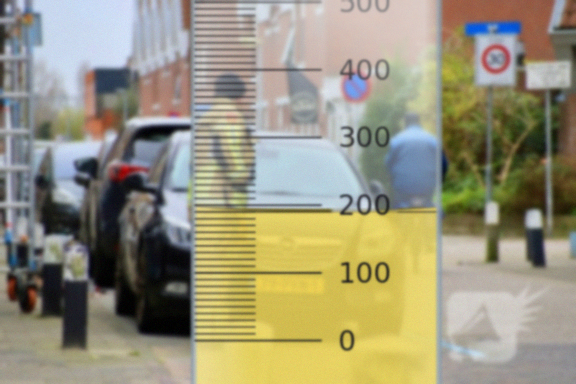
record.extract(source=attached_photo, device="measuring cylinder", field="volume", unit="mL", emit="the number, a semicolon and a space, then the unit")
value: 190; mL
